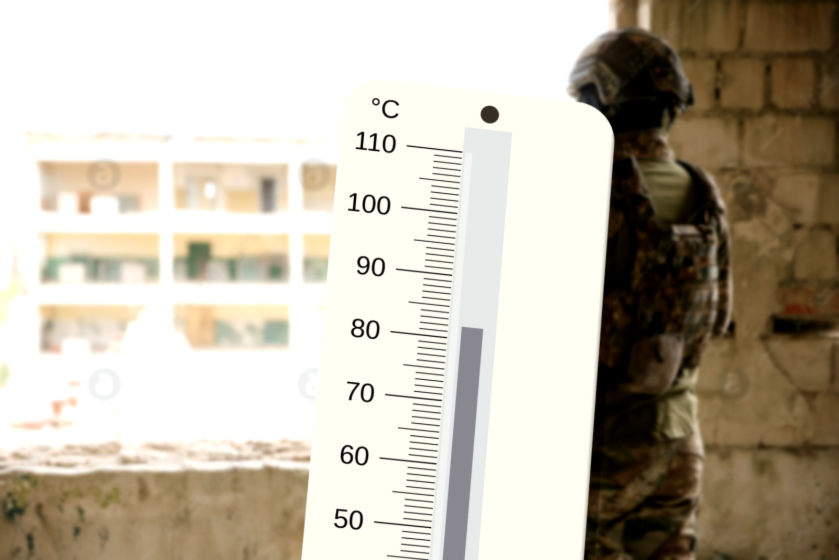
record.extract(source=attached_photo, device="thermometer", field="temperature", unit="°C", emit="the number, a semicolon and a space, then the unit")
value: 82; °C
